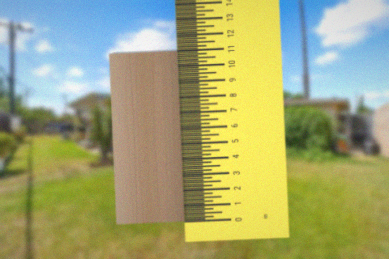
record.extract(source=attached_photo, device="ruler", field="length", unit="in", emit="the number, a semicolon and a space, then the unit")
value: 11; in
